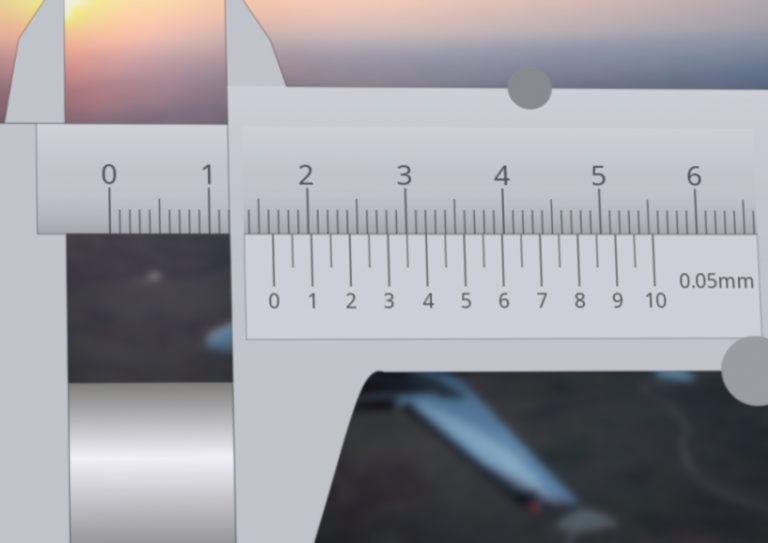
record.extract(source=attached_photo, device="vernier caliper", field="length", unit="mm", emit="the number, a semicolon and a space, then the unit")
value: 16.4; mm
